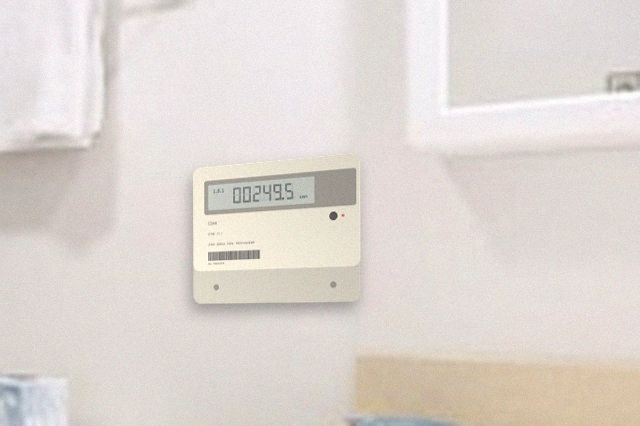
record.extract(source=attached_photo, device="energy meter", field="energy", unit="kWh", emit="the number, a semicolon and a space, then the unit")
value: 249.5; kWh
